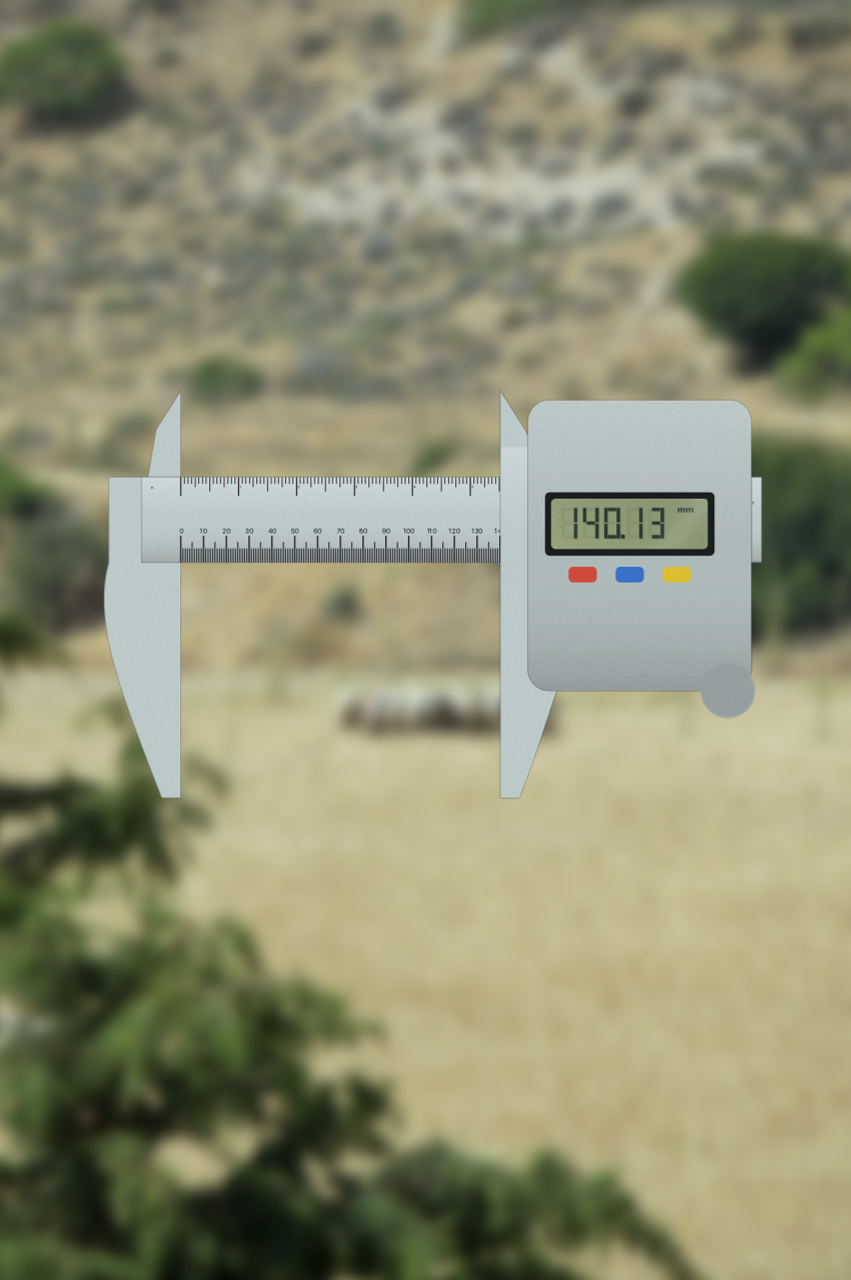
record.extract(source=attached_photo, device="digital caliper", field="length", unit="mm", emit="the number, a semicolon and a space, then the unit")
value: 140.13; mm
